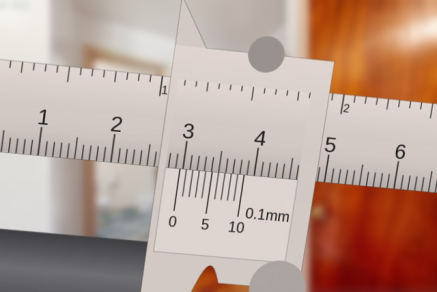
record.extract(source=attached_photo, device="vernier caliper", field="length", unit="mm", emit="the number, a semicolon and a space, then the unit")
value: 29.6; mm
